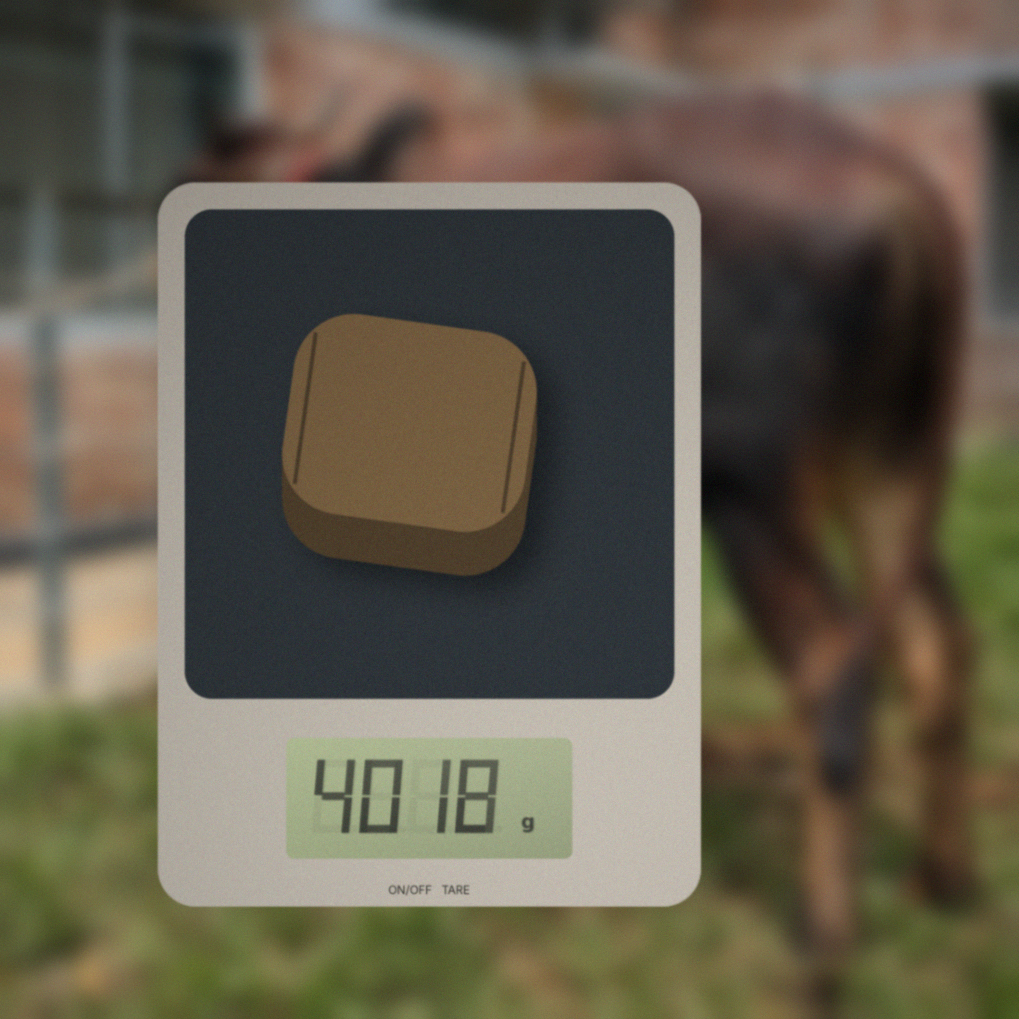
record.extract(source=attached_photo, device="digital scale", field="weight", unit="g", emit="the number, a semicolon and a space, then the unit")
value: 4018; g
